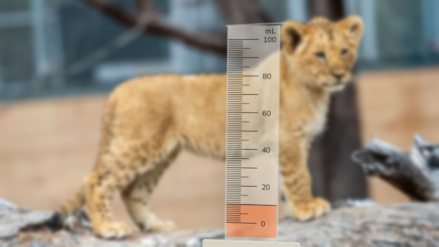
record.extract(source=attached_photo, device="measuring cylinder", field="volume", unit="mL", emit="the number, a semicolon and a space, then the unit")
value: 10; mL
